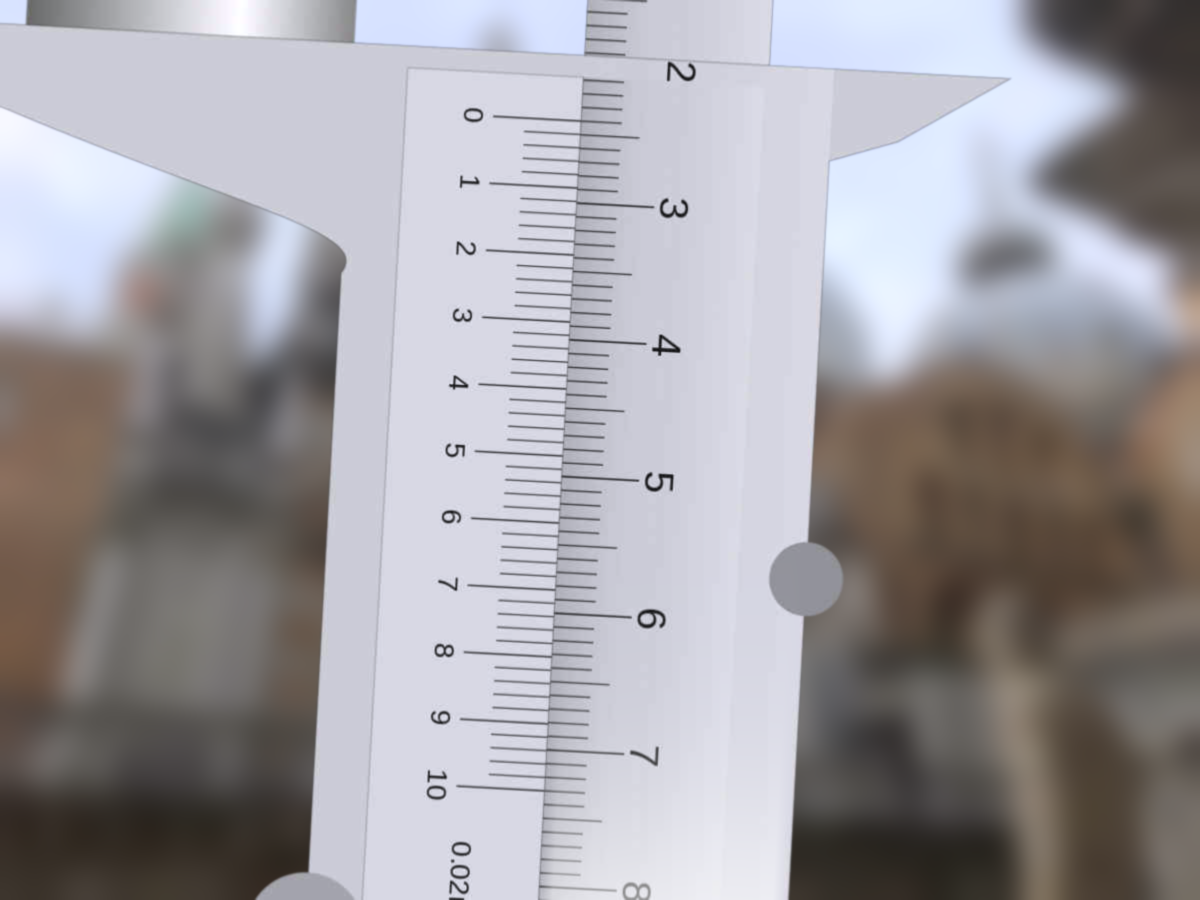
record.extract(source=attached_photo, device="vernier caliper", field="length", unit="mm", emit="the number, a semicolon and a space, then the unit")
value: 24.0; mm
